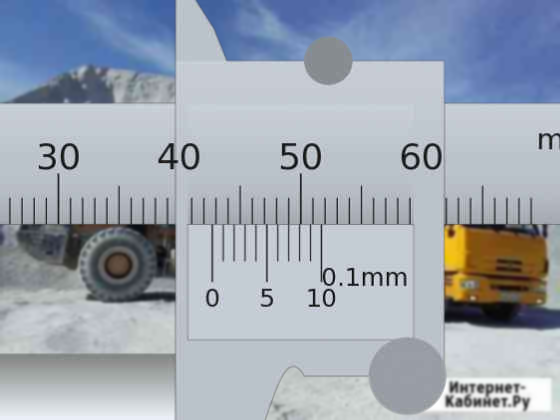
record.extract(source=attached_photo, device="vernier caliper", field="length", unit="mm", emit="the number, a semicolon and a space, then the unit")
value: 42.7; mm
